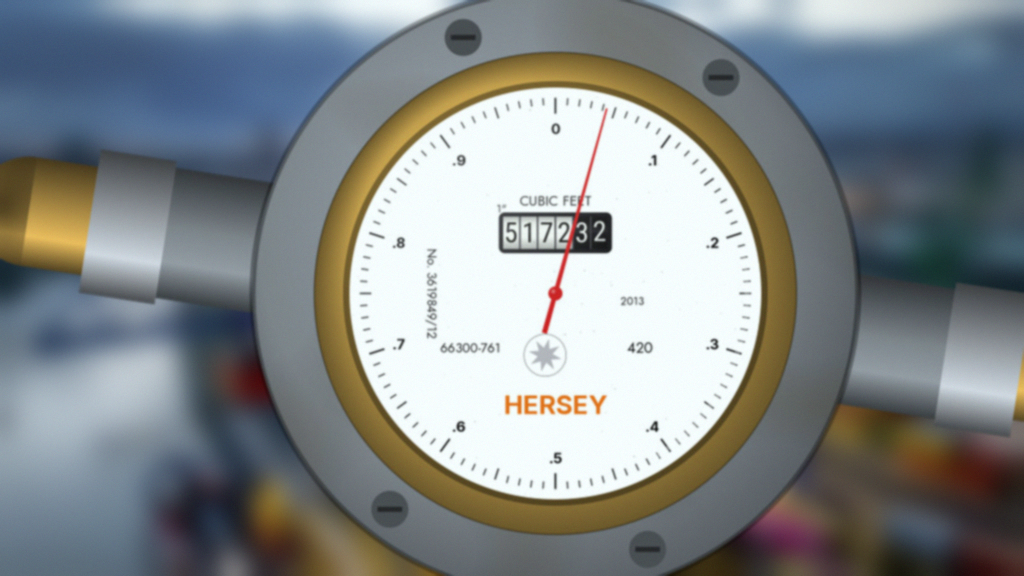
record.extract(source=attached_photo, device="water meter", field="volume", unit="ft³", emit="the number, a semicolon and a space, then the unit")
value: 517232.04; ft³
